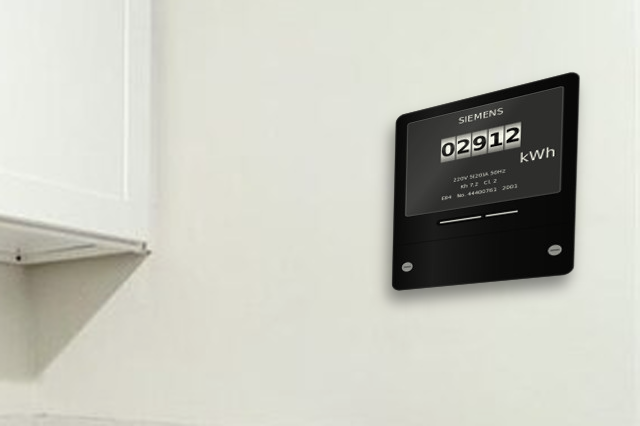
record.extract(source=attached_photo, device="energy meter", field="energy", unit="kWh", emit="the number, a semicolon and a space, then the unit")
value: 2912; kWh
